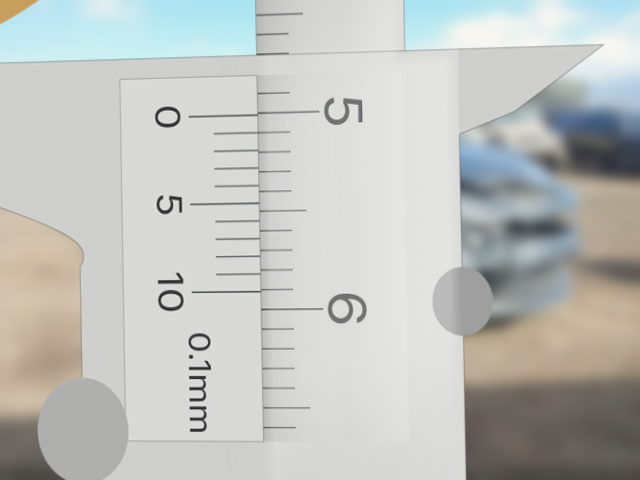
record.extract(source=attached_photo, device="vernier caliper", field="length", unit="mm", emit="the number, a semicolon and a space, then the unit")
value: 50.1; mm
